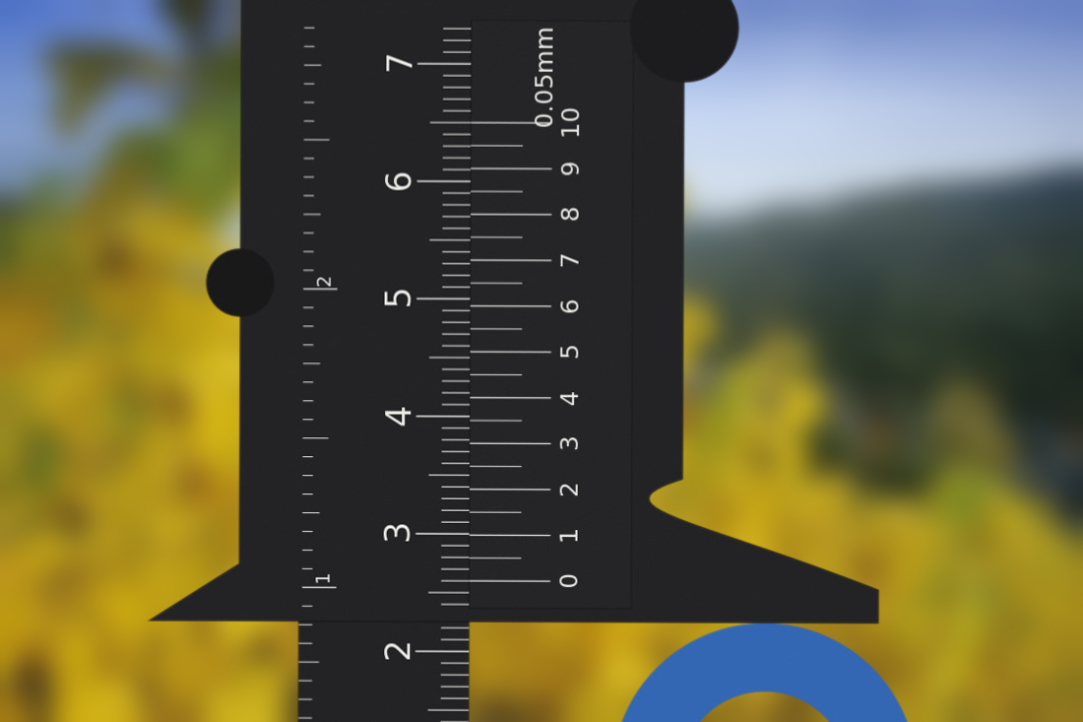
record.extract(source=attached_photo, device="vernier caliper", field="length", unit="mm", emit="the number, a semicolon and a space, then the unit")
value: 26.0; mm
